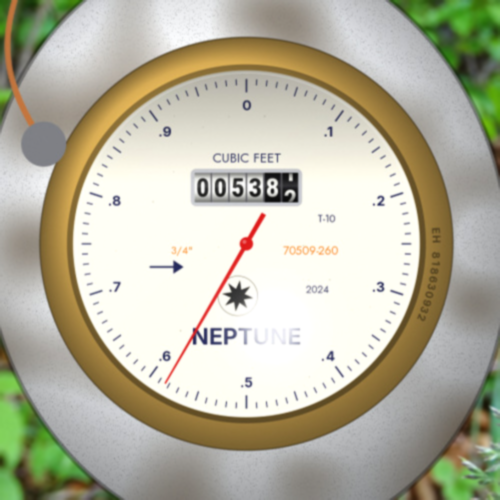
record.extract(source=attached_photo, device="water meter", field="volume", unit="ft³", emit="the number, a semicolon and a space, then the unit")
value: 5381.58; ft³
